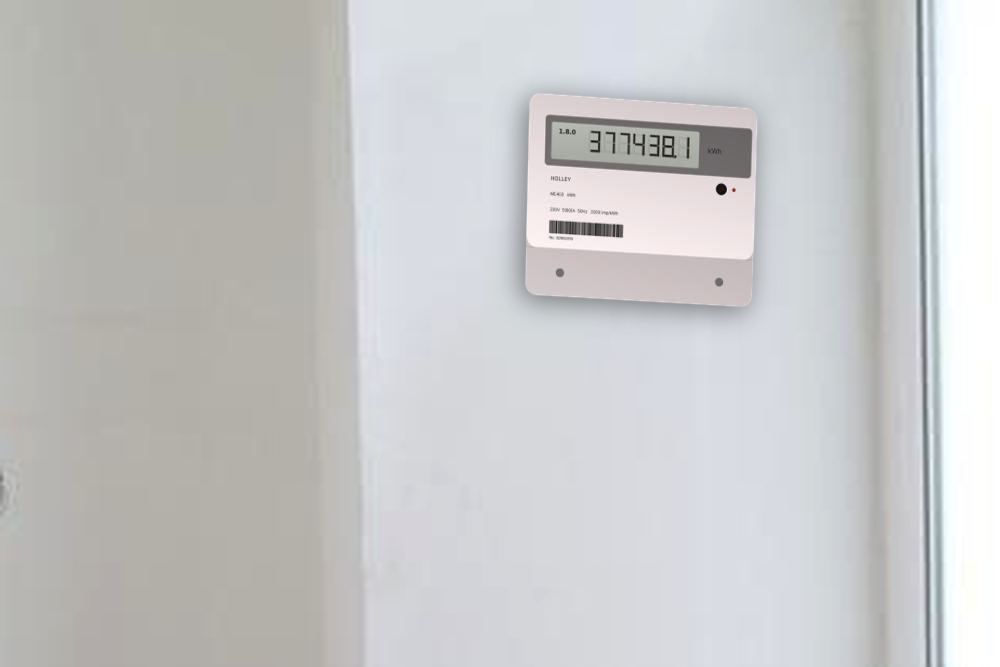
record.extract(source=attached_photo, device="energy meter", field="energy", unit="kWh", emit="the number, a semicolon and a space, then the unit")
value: 377438.1; kWh
